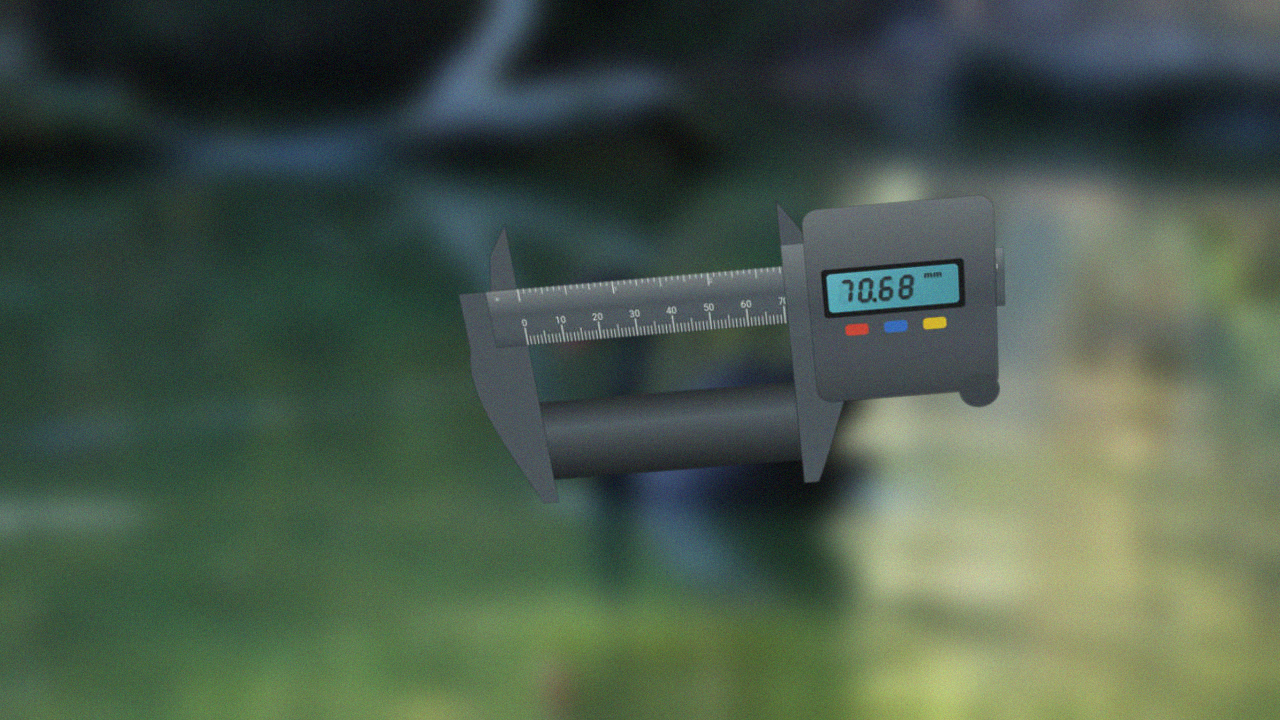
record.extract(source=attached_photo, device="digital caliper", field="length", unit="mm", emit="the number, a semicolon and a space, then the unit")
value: 70.68; mm
